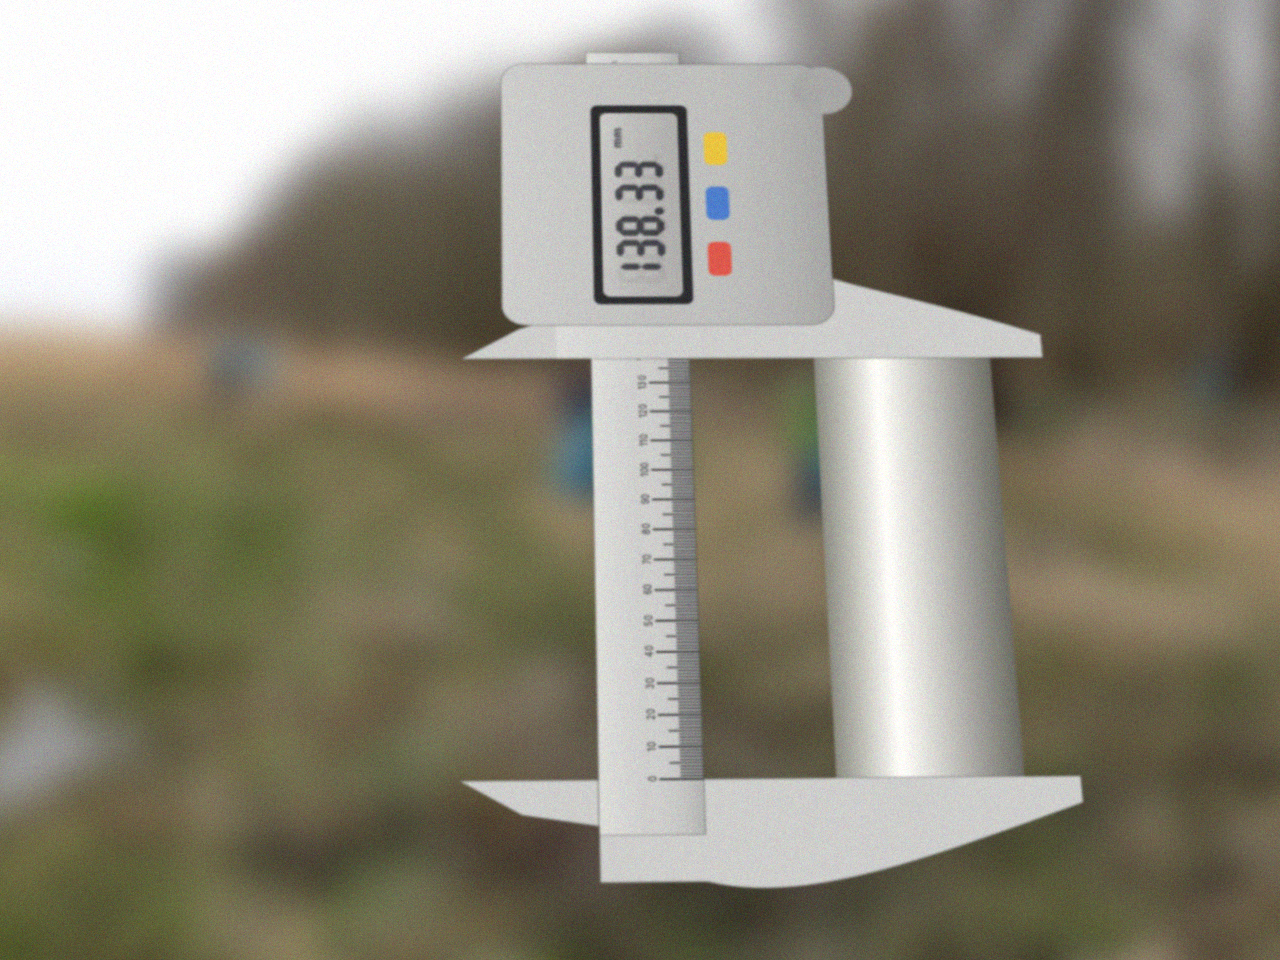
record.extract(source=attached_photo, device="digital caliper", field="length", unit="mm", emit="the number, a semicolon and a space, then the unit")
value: 138.33; mm
